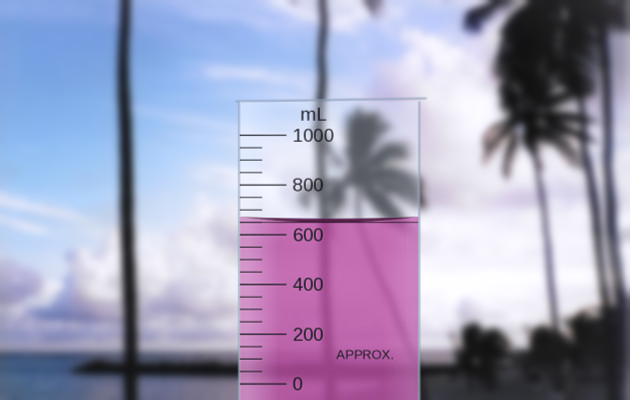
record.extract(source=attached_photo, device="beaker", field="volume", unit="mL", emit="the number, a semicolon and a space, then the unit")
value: 650; mL
